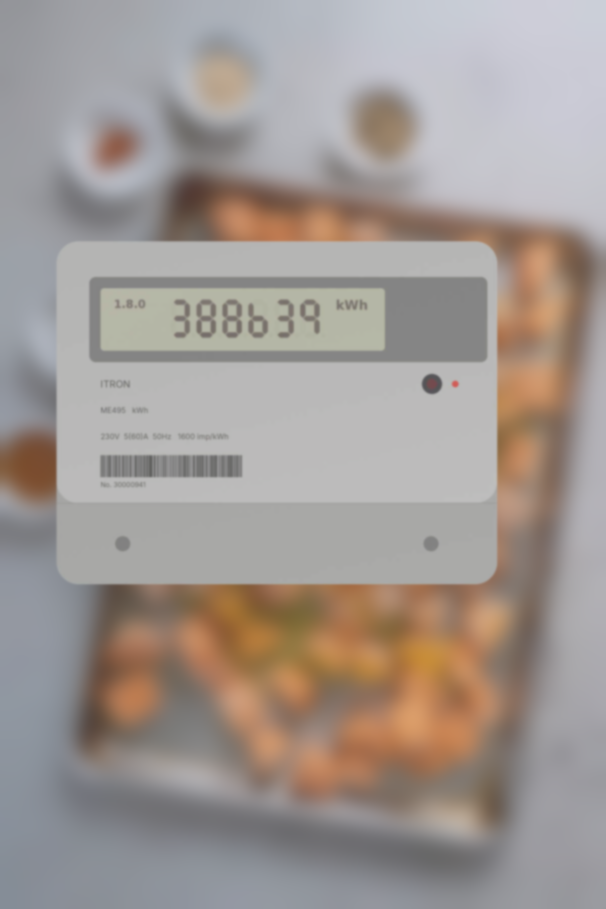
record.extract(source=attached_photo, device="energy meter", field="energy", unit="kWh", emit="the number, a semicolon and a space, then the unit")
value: 388639; kWh
